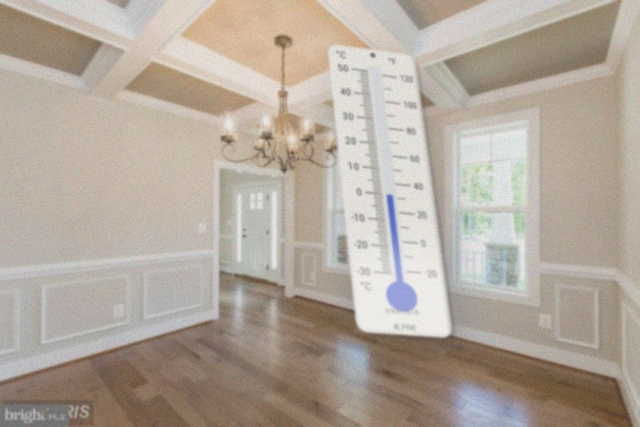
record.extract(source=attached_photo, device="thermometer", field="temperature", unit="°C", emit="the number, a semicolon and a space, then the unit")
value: 0; °C
